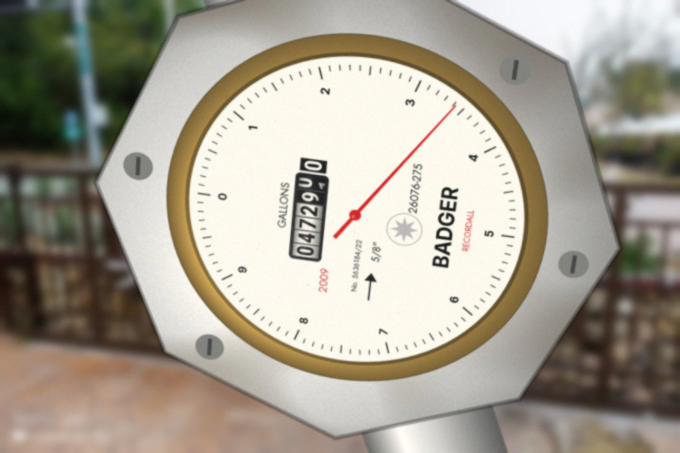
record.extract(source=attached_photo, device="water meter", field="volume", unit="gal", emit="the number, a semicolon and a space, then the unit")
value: 472903.4; gal
